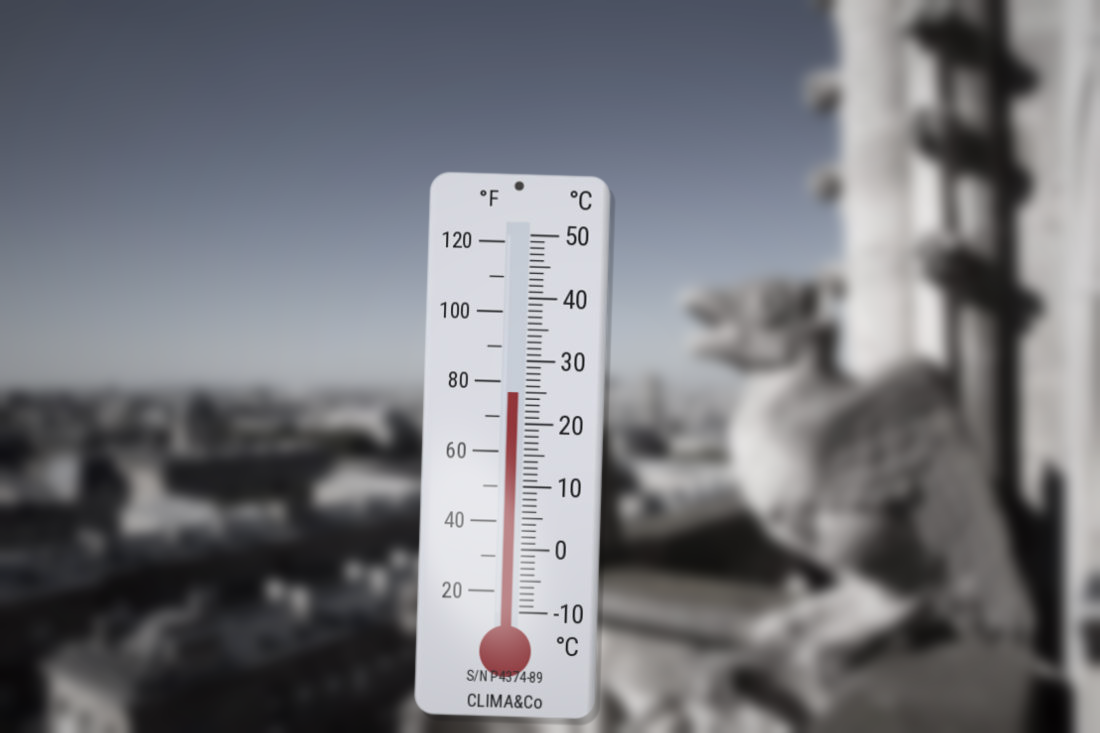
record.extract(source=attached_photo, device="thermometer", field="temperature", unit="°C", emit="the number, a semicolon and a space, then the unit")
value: 25; °C
